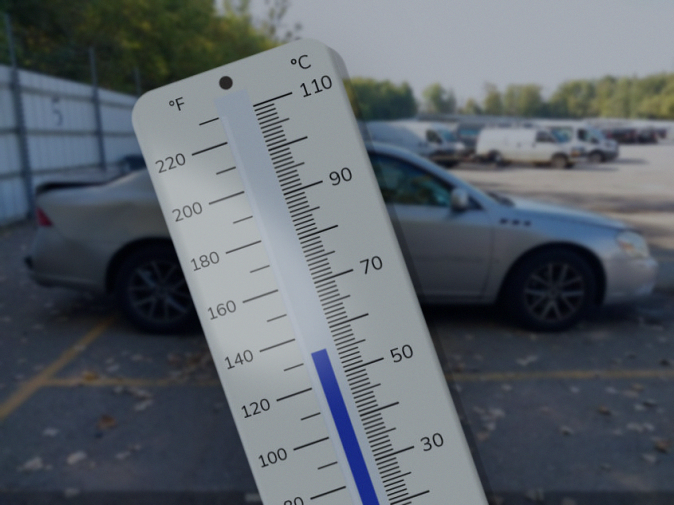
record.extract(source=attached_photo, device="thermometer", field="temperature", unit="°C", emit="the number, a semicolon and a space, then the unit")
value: 56; °C
